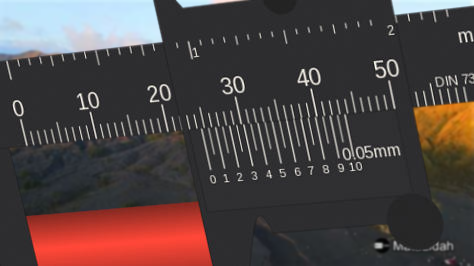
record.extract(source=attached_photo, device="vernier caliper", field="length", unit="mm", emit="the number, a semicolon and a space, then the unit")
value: 24.6; mm
